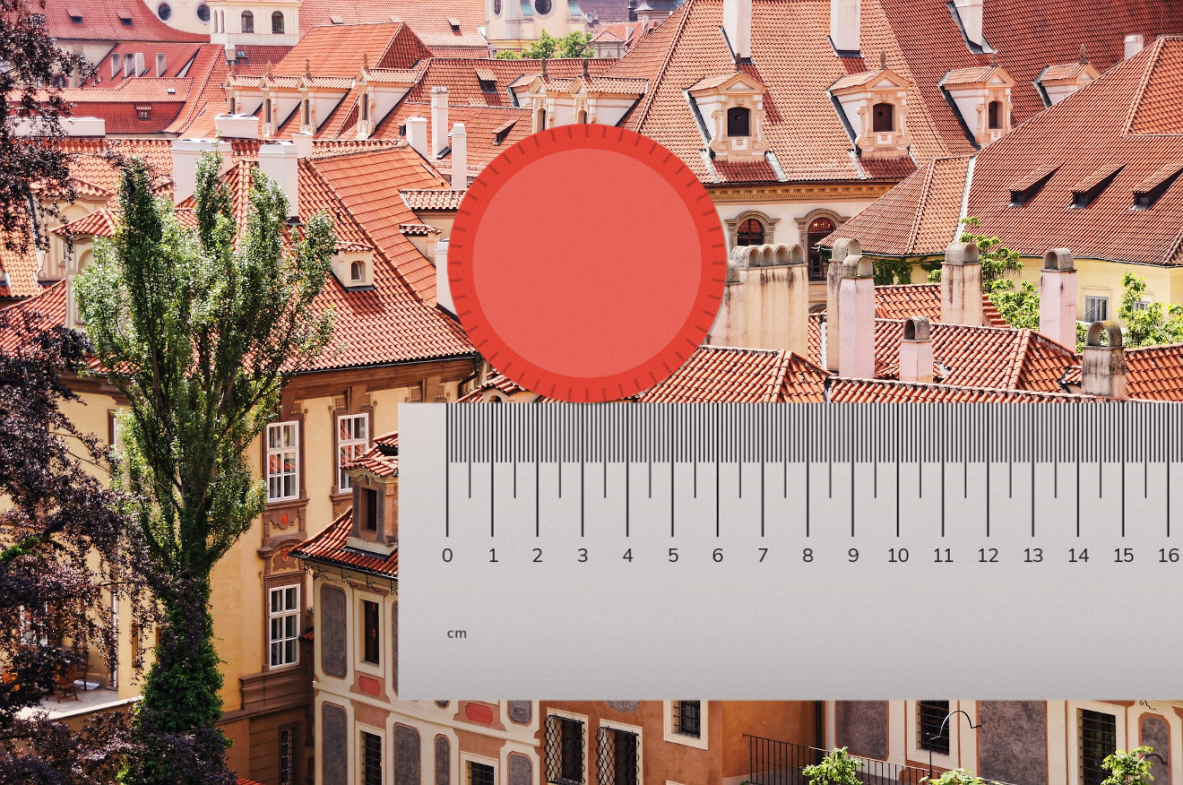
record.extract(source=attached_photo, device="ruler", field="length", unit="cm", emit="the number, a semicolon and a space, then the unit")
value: 6.2; cm
